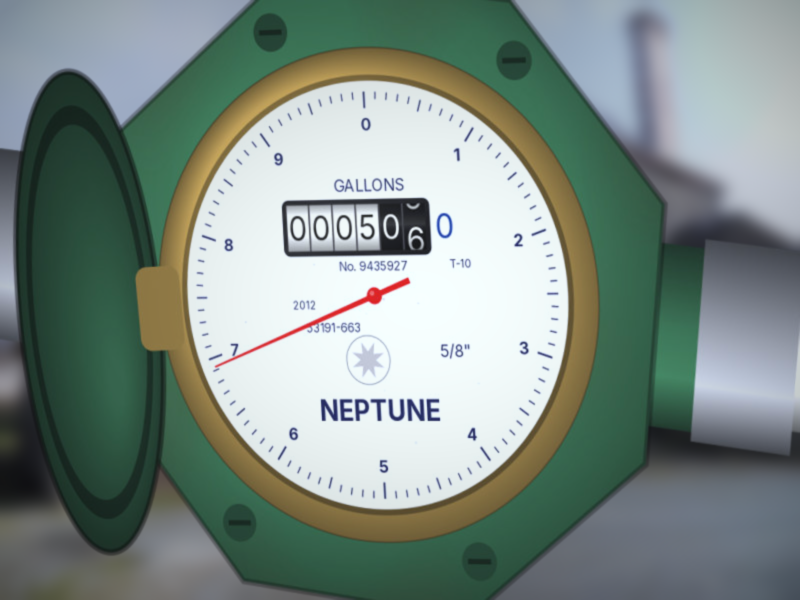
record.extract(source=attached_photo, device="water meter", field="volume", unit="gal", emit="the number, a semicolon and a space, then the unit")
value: 5056.9; gal
